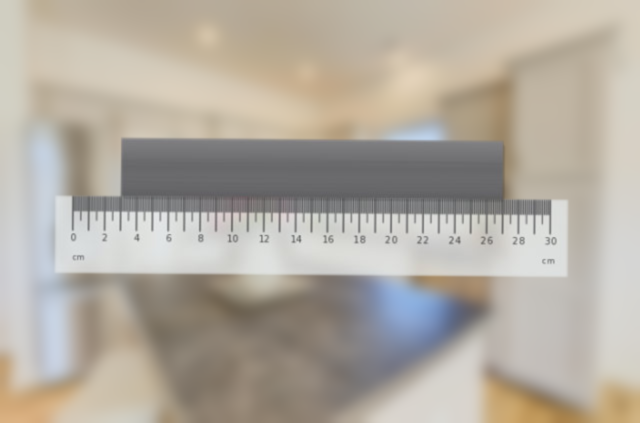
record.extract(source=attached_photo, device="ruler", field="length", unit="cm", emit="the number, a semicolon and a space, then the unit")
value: 24; cm
